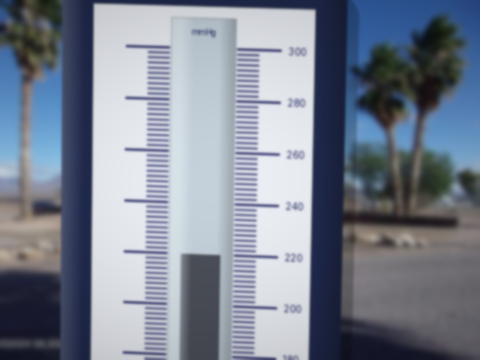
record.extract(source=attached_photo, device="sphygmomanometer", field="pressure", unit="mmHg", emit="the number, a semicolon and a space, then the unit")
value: 220; mmHg
